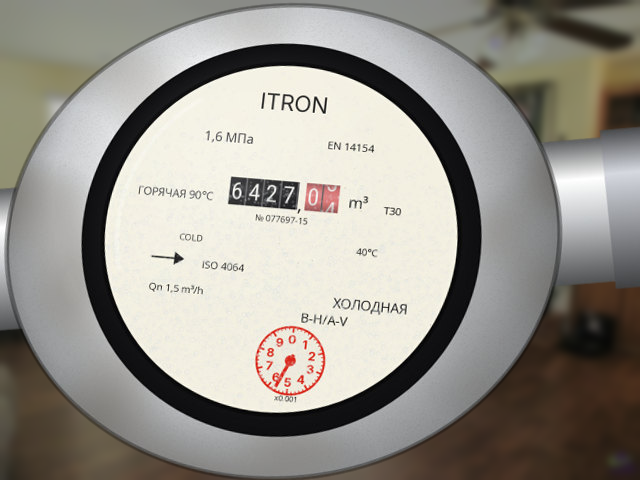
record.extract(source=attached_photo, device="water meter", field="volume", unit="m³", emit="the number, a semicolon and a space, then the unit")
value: 6427.035; m³
